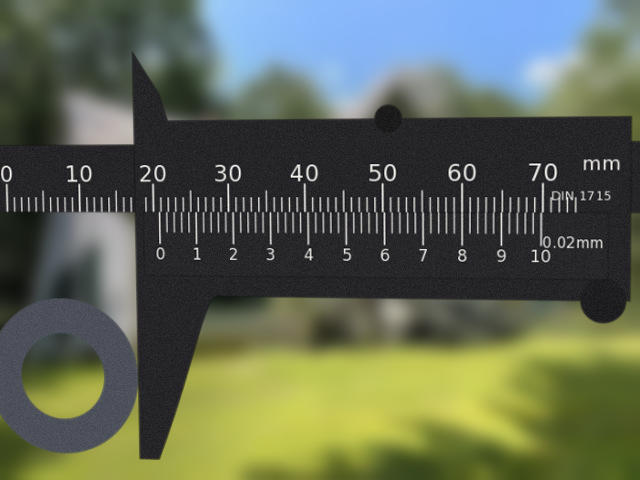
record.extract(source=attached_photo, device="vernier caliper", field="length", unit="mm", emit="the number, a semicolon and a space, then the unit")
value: 20.8; mm
